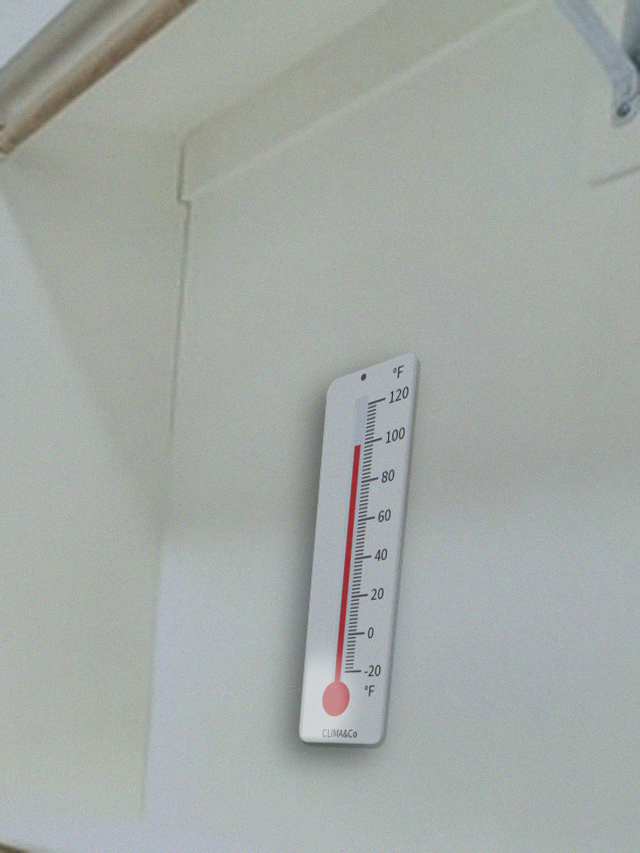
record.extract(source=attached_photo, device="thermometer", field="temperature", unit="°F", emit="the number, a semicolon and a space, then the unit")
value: 100; °F
